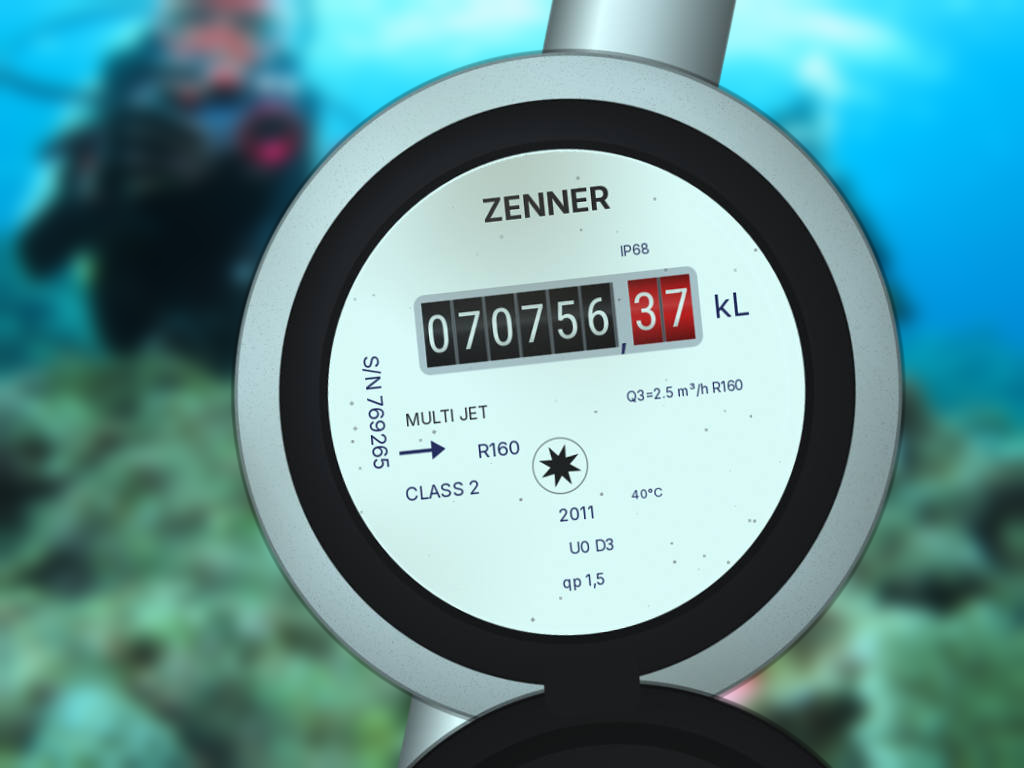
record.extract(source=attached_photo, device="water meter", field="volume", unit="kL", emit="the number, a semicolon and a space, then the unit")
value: 70756.37; kL
